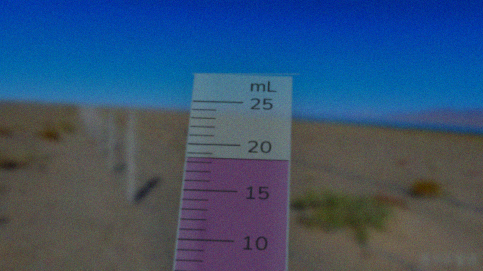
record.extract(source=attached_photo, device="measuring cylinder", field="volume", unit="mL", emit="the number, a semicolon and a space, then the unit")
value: 18.5; mL
